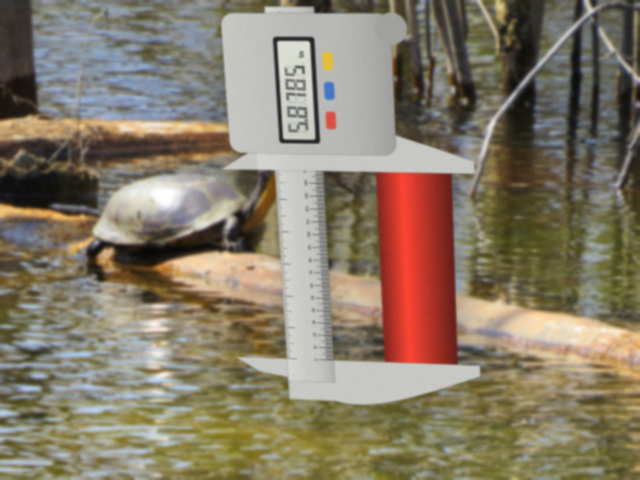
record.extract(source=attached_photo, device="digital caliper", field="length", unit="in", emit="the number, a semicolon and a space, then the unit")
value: 5.8785; in
